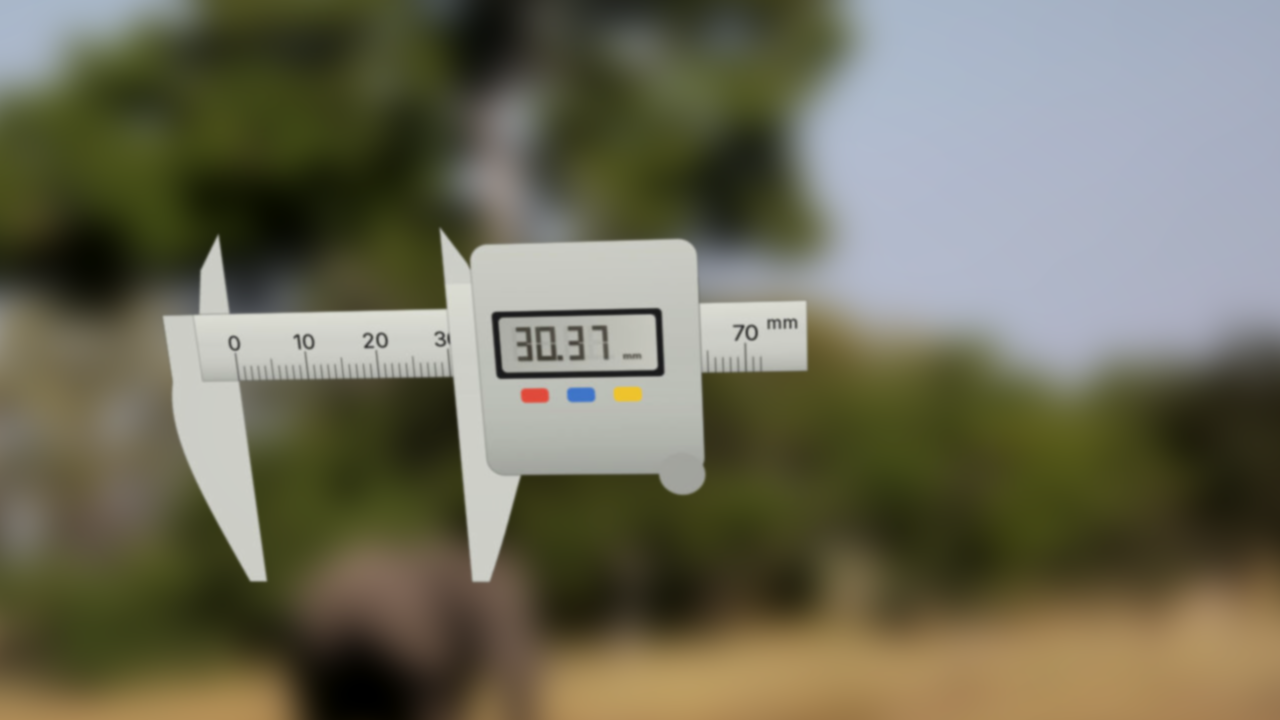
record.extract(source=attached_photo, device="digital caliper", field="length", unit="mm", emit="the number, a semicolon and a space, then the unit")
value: 30.37; mm
